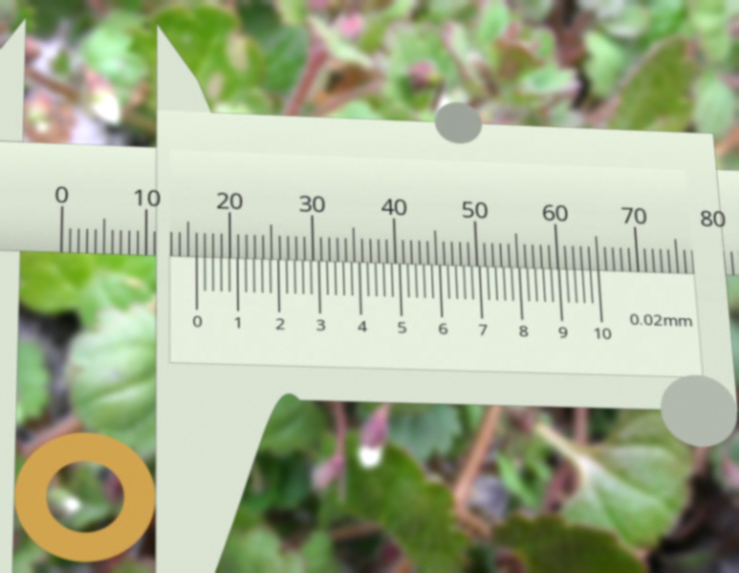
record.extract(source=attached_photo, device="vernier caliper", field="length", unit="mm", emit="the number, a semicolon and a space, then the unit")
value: 16.0; mm
